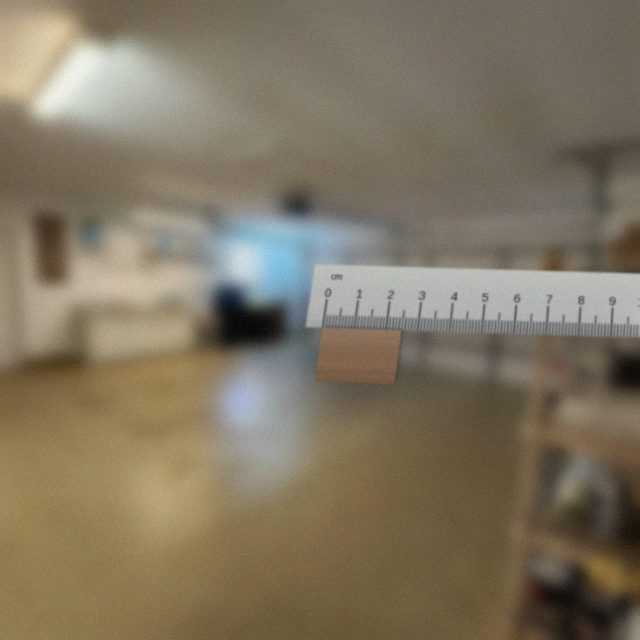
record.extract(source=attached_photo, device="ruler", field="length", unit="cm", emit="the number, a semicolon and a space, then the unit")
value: 2.5; cm
